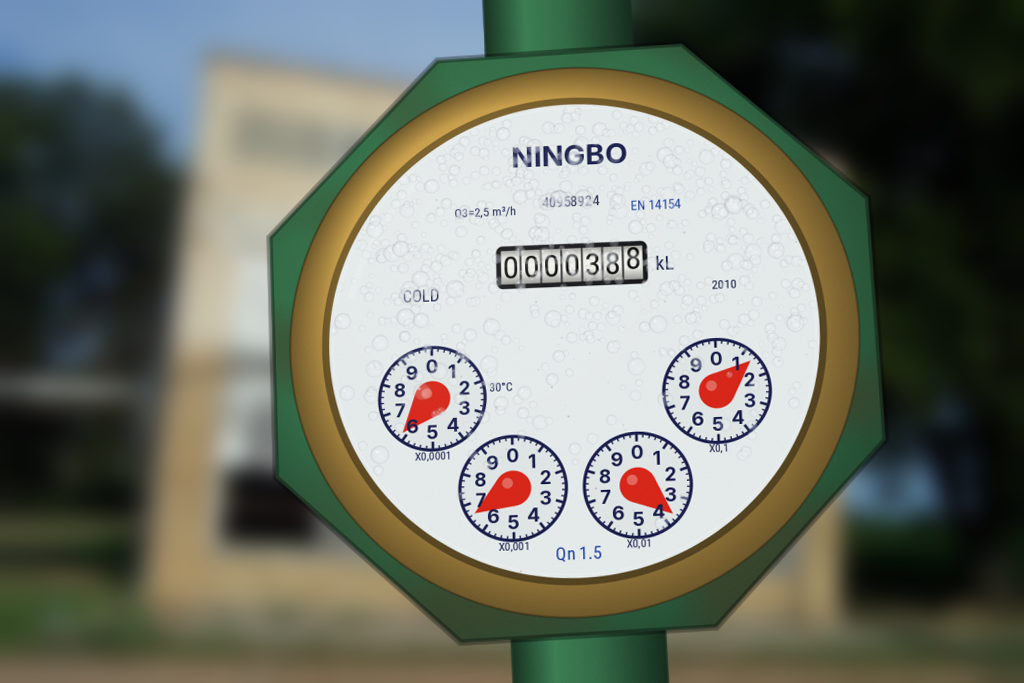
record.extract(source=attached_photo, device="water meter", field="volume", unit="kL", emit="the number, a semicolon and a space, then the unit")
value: 388.1366; kL
